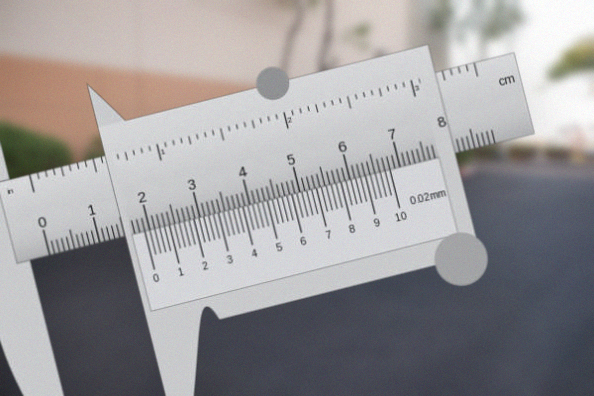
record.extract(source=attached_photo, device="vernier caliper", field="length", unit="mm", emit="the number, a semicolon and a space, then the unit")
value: 19.0; mm
